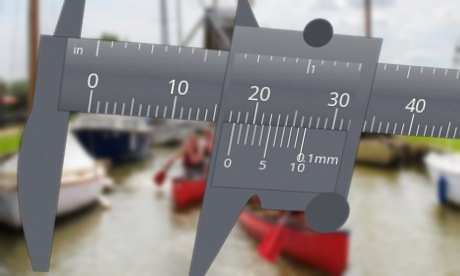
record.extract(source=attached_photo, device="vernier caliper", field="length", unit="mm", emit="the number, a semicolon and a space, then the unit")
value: 17.6; mm
